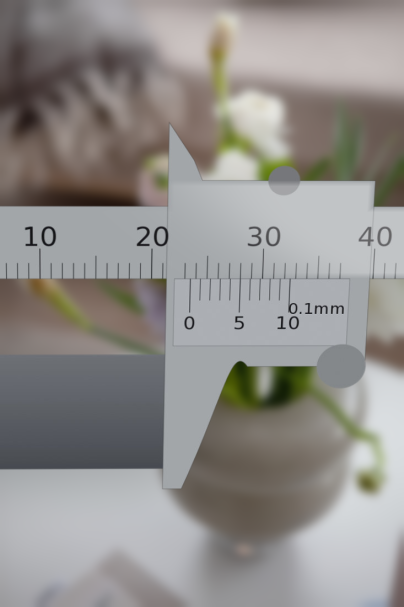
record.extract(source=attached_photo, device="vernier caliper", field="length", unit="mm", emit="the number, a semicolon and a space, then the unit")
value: 23.5; mm
